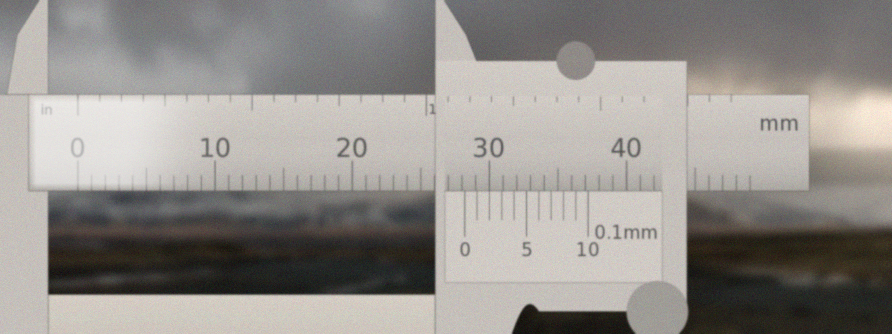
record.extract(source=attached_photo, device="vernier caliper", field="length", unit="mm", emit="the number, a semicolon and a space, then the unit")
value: 28.2; mm
